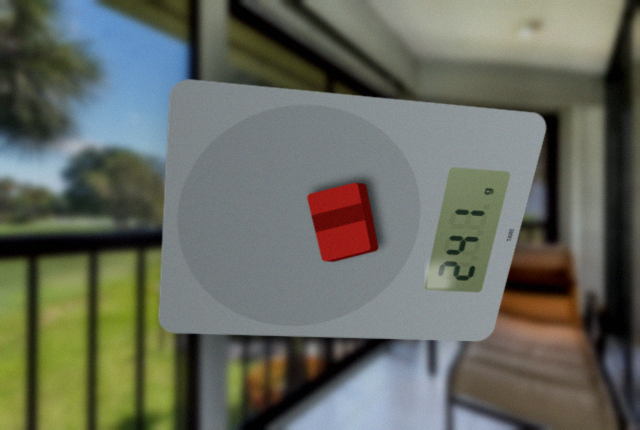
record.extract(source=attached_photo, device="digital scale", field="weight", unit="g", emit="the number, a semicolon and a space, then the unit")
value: 241; g
